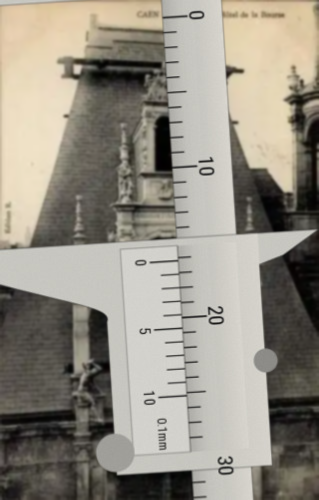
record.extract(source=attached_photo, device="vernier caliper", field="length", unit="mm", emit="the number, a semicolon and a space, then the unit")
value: 16.2; mm
